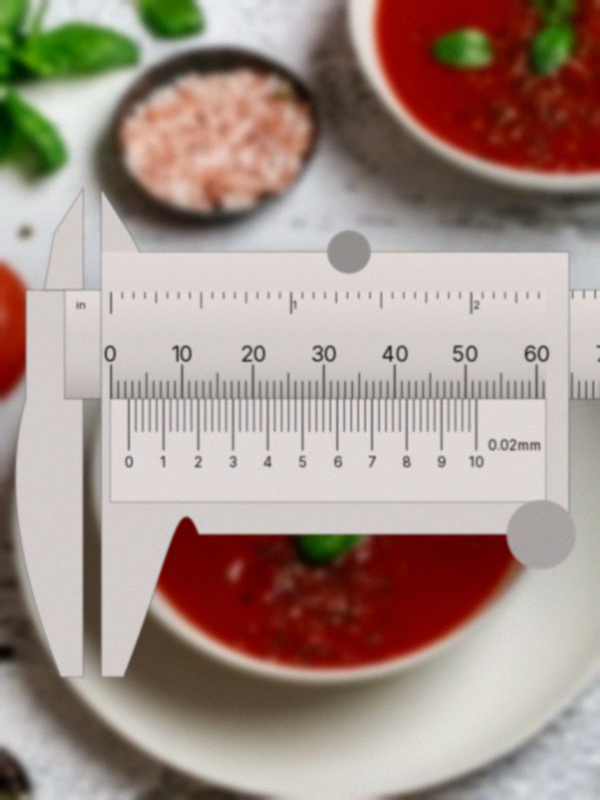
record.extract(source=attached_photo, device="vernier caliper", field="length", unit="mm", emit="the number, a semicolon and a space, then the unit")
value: 2.5; mm
